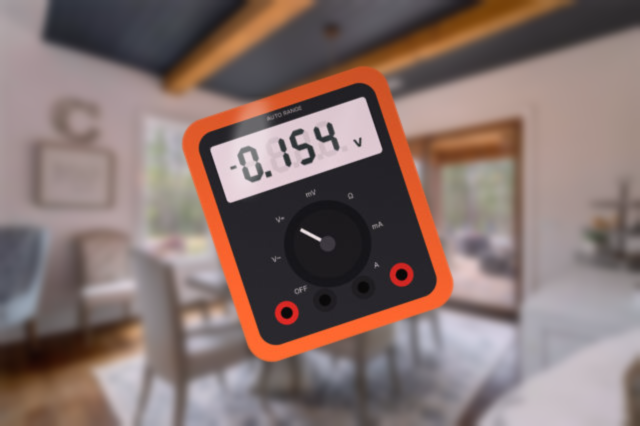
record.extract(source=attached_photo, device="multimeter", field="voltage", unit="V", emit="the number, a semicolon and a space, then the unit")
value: -0.154; V
